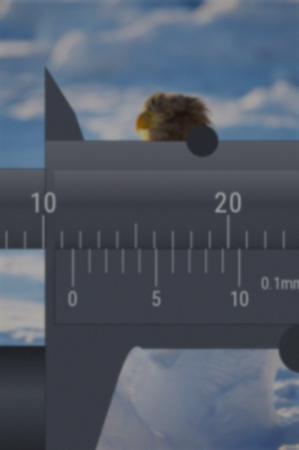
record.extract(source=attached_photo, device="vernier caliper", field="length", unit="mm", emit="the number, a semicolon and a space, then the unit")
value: 11.6; mm
